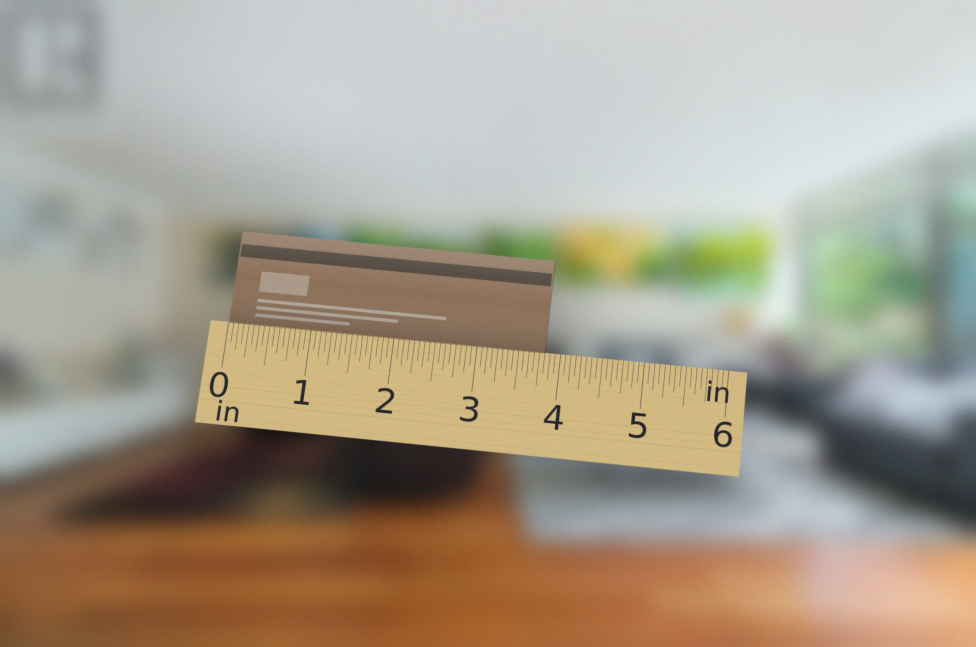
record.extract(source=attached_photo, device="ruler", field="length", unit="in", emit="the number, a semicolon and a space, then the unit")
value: 3.8125; in
